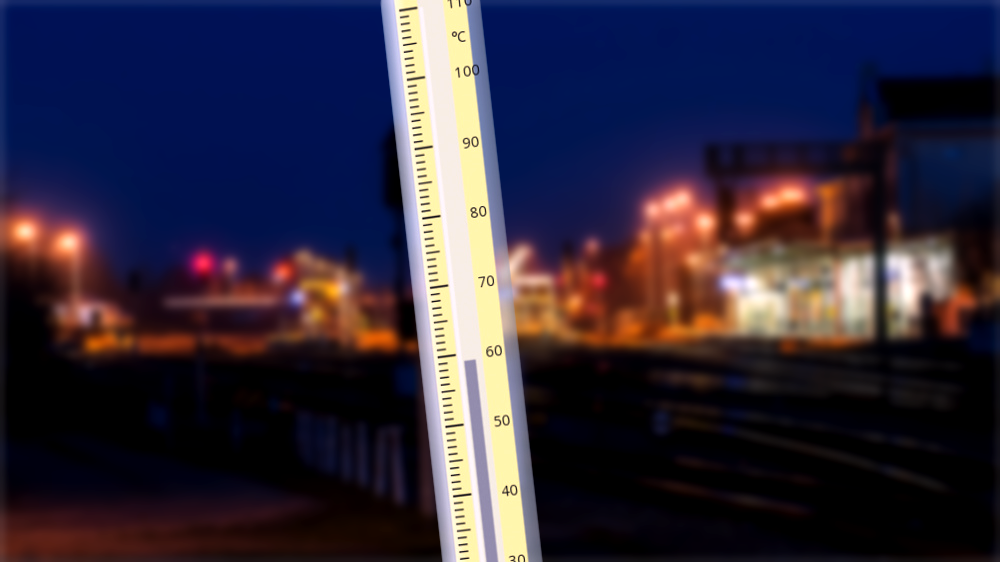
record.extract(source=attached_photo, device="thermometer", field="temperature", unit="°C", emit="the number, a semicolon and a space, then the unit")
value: 59; °C
